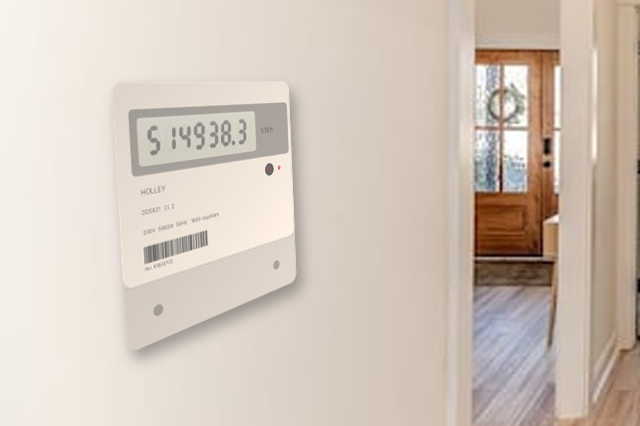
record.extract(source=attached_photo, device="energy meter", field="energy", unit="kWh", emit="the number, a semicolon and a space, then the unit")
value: 514938.3; kWh
